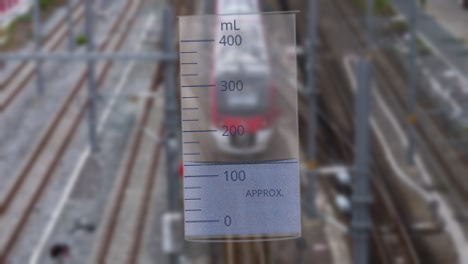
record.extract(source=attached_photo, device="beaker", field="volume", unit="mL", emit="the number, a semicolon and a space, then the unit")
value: 125; mL
